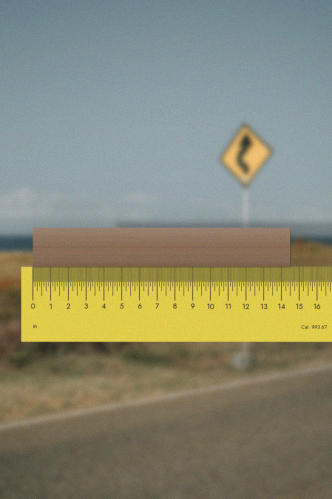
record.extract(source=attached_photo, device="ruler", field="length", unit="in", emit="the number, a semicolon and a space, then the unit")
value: 14.5; in
